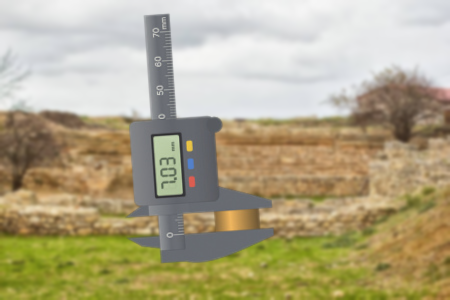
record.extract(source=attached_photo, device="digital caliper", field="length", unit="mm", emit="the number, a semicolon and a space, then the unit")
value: 7.03; mm
